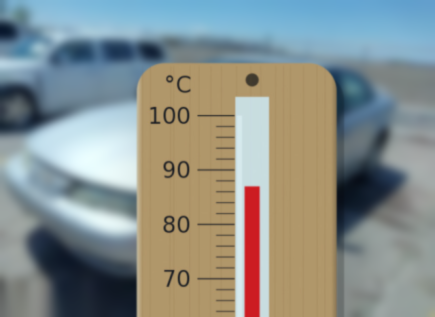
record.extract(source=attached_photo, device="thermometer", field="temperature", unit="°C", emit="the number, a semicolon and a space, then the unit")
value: 87; °C
